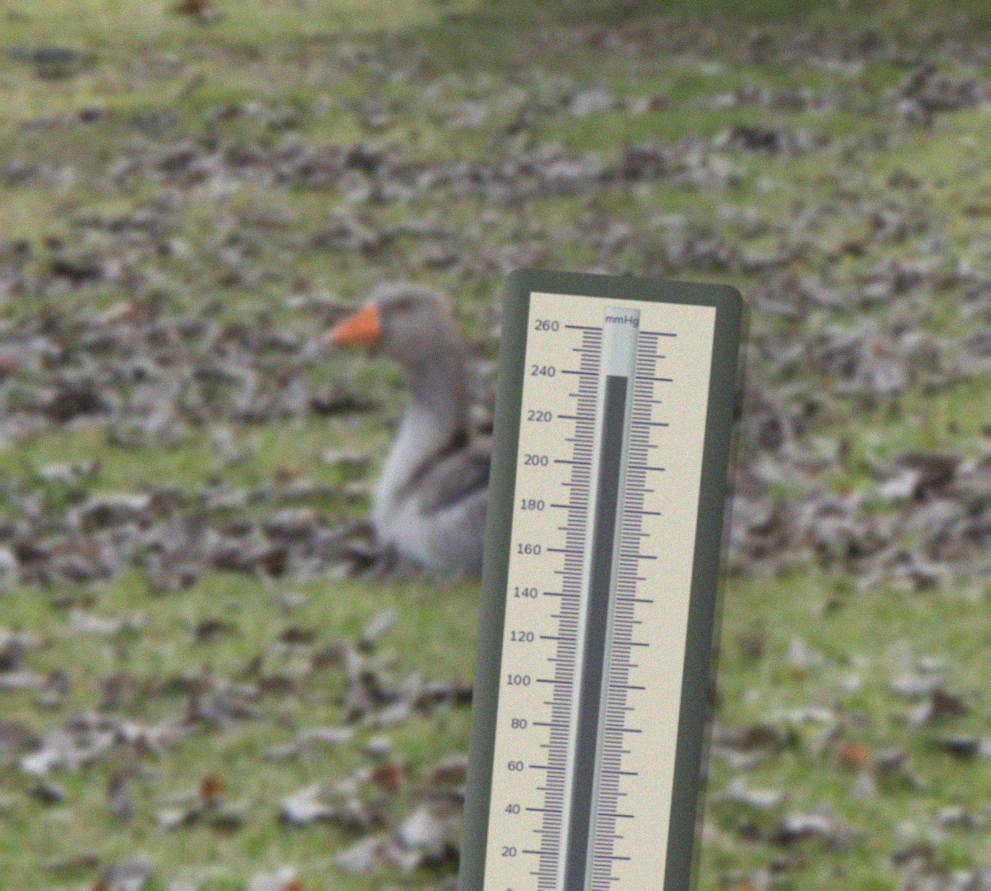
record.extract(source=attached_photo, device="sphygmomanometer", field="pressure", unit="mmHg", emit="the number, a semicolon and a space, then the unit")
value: 240; mmHg
